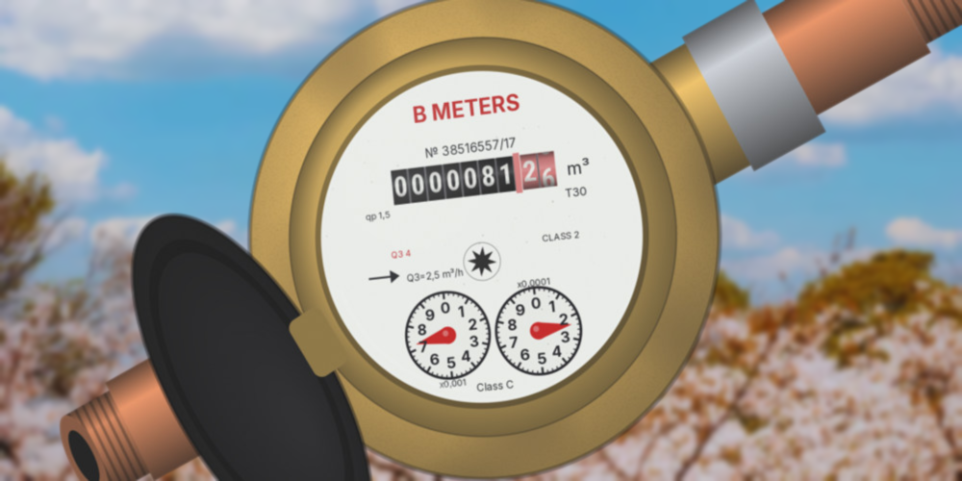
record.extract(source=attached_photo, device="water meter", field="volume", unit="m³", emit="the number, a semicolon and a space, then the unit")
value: 81.2572; m³
